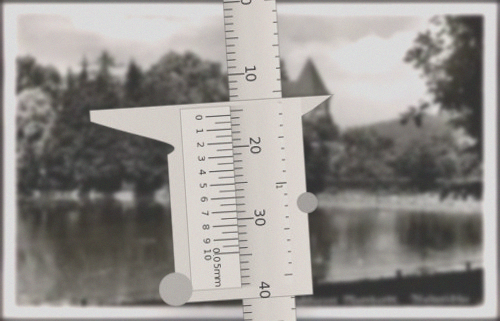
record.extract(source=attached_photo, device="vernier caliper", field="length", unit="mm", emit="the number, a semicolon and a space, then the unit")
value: 15.6; mm
